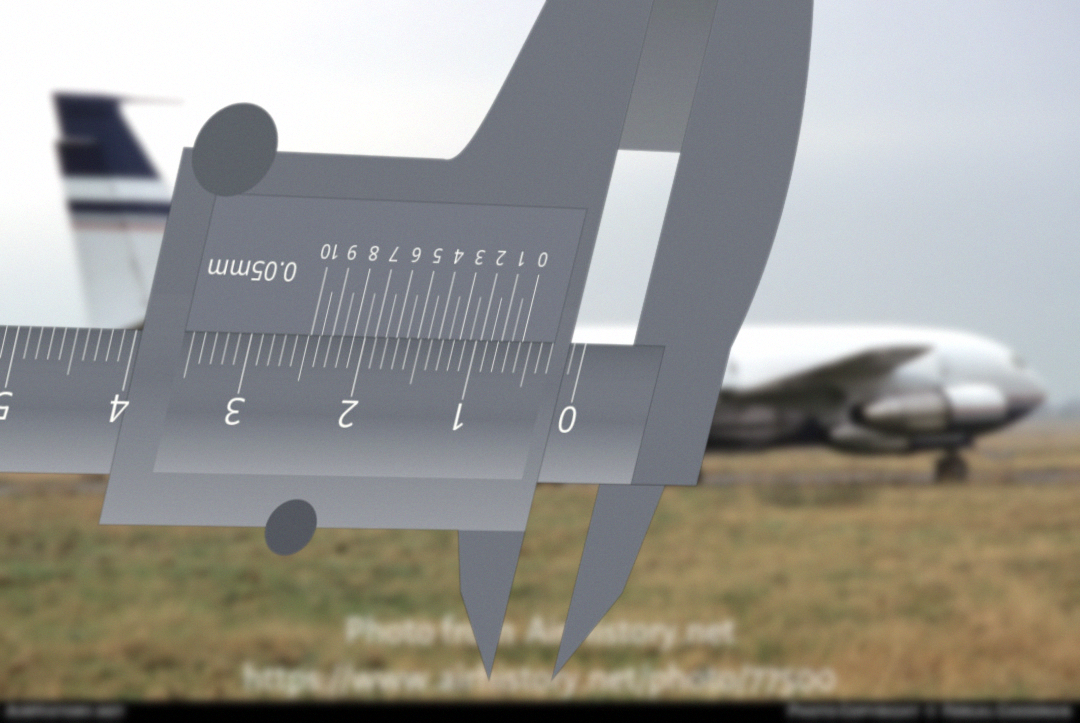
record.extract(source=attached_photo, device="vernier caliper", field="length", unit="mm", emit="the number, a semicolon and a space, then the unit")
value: 5.8; mm
